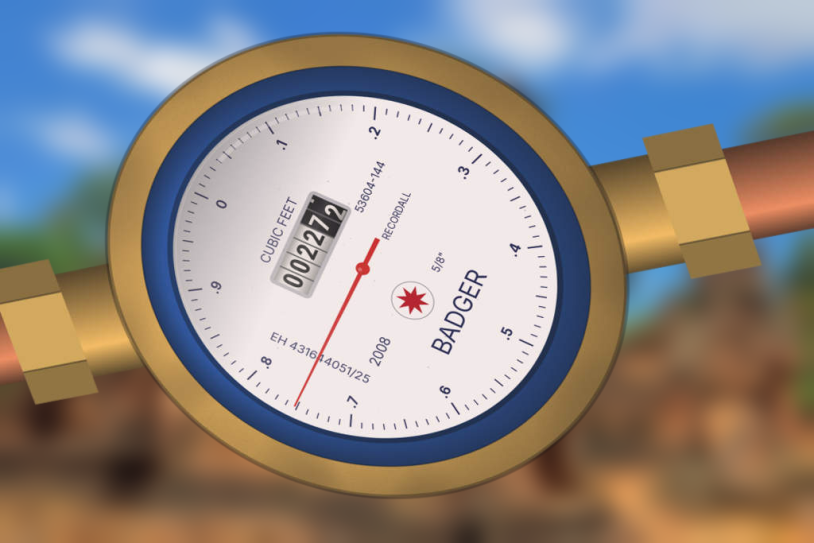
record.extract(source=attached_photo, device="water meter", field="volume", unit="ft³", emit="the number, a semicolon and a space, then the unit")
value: 2271.75; ft³
